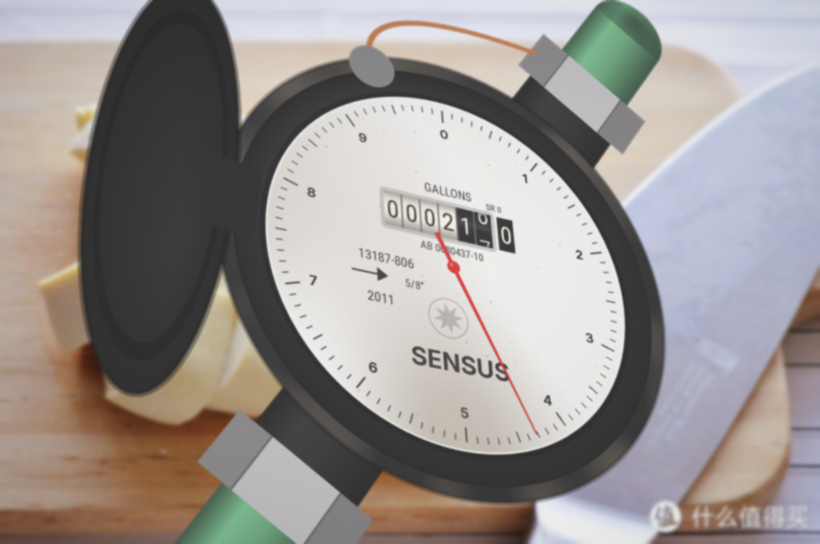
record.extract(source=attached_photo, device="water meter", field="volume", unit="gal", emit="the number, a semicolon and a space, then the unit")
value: 2164.3; gal
